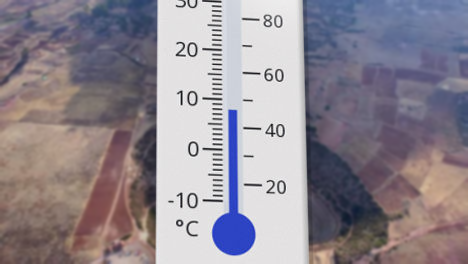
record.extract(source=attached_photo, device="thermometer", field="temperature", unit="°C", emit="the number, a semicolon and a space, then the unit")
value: 8; °C
